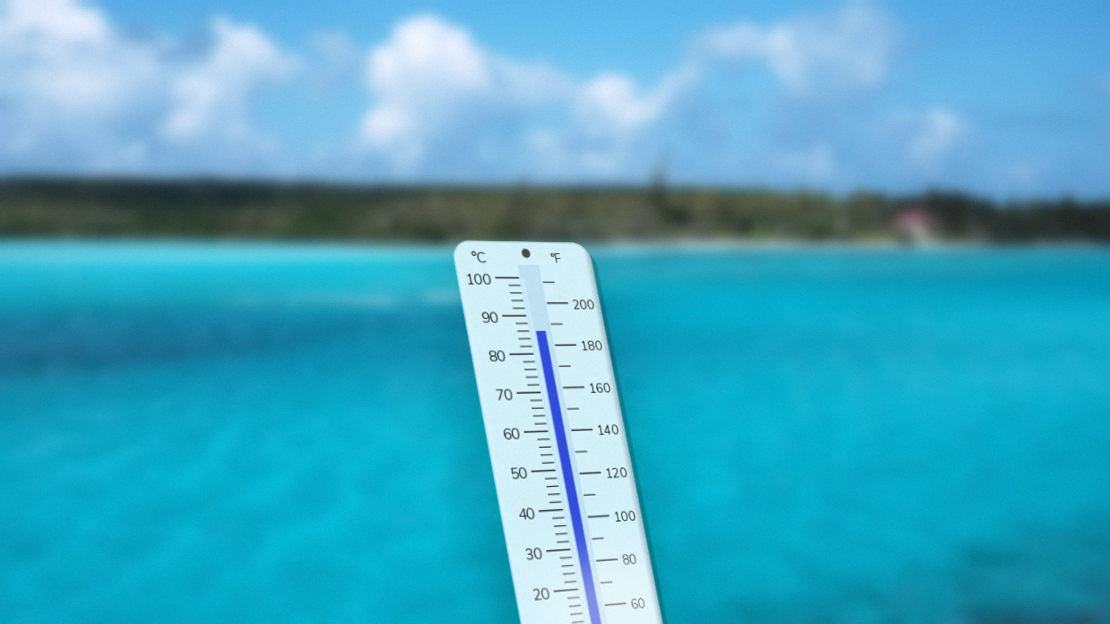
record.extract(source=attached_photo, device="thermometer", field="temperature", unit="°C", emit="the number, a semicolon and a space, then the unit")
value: 86; °C
